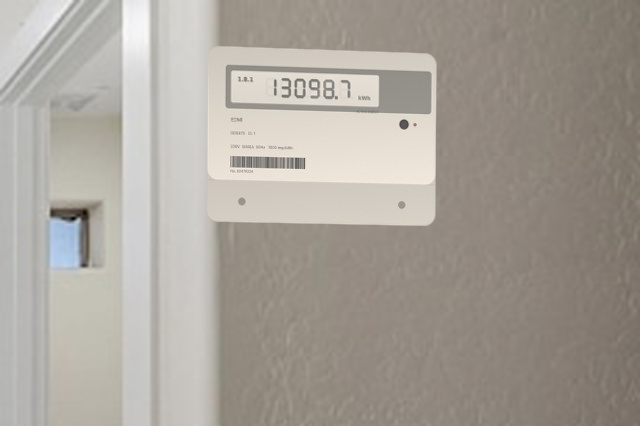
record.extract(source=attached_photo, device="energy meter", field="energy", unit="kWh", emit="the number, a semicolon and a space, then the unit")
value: 13098.7; kWh
